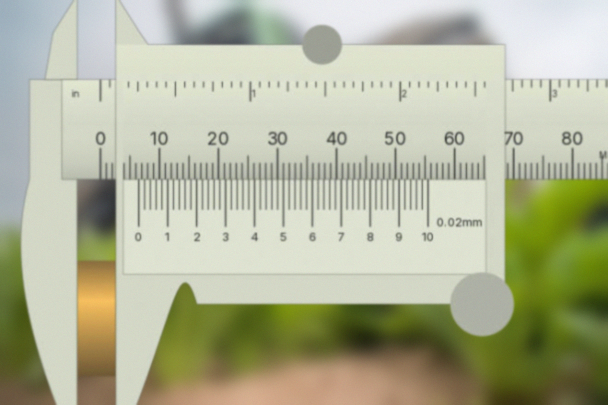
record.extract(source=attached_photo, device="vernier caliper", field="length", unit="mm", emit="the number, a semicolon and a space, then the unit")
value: 6.5; mm
